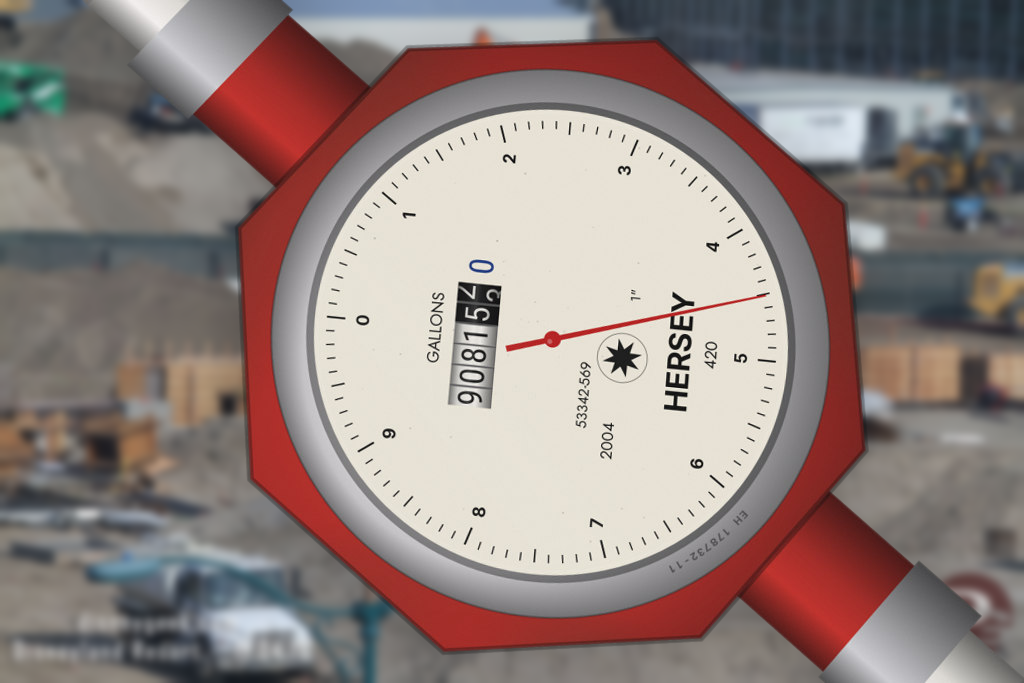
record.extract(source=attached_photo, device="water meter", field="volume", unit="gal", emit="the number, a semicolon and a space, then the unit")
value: 9081524.5; gal
